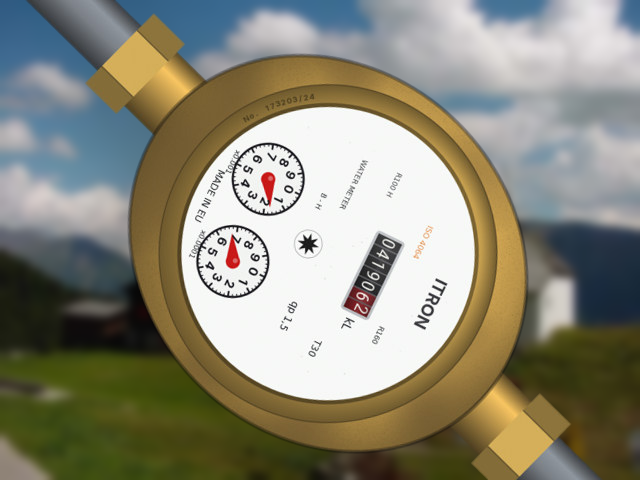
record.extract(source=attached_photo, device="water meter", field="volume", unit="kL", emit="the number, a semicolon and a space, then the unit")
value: 4190.6216; kL
